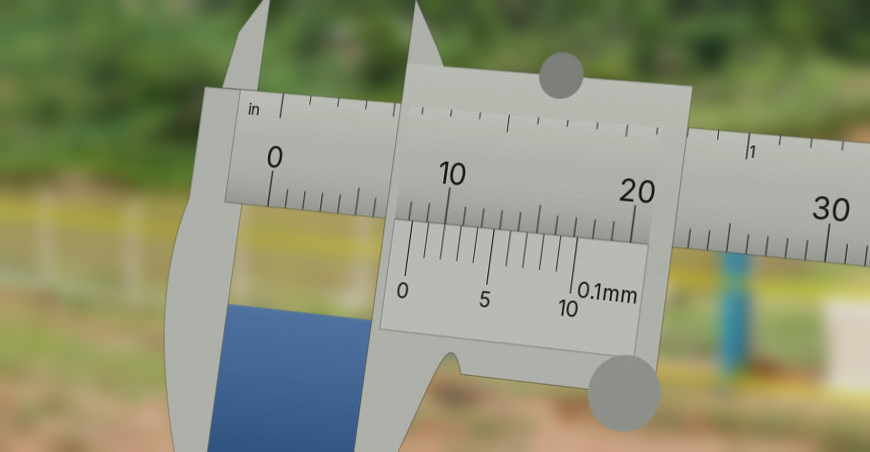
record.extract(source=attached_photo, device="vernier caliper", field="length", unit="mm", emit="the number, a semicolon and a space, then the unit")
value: 8.2; mm
